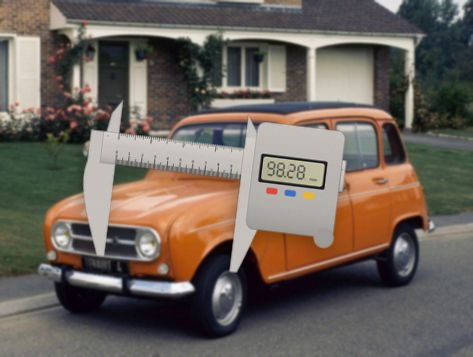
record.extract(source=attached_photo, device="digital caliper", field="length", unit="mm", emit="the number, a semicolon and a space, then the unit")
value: 98.28; mm
